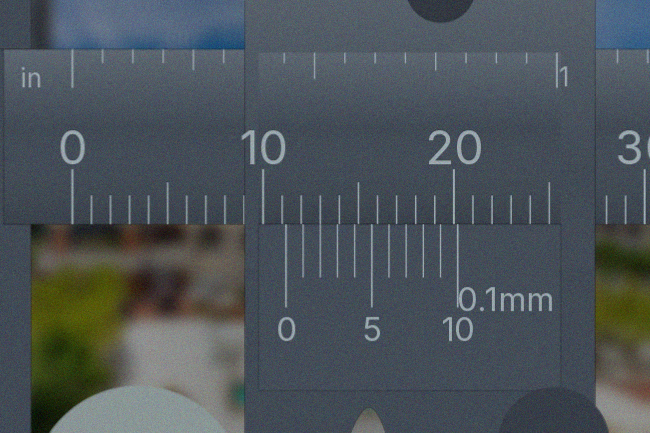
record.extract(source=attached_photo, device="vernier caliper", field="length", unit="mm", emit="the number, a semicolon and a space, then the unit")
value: 11.2; mm
